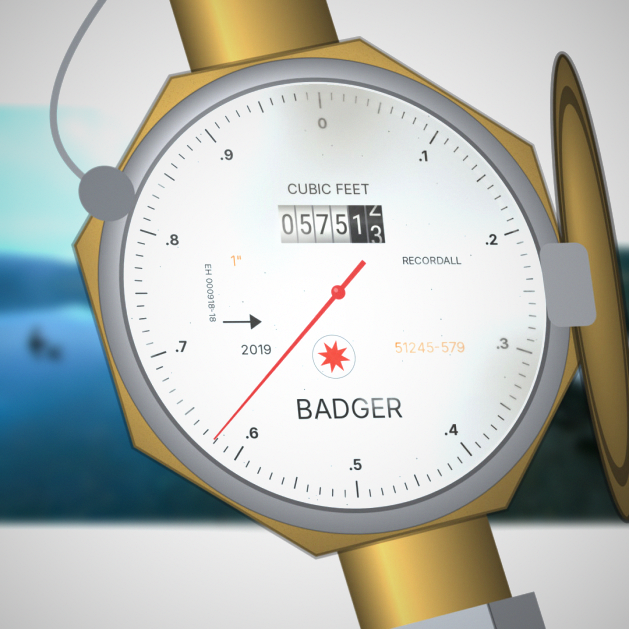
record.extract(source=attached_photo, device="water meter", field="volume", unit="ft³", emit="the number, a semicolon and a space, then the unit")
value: 57512.62; ft³
